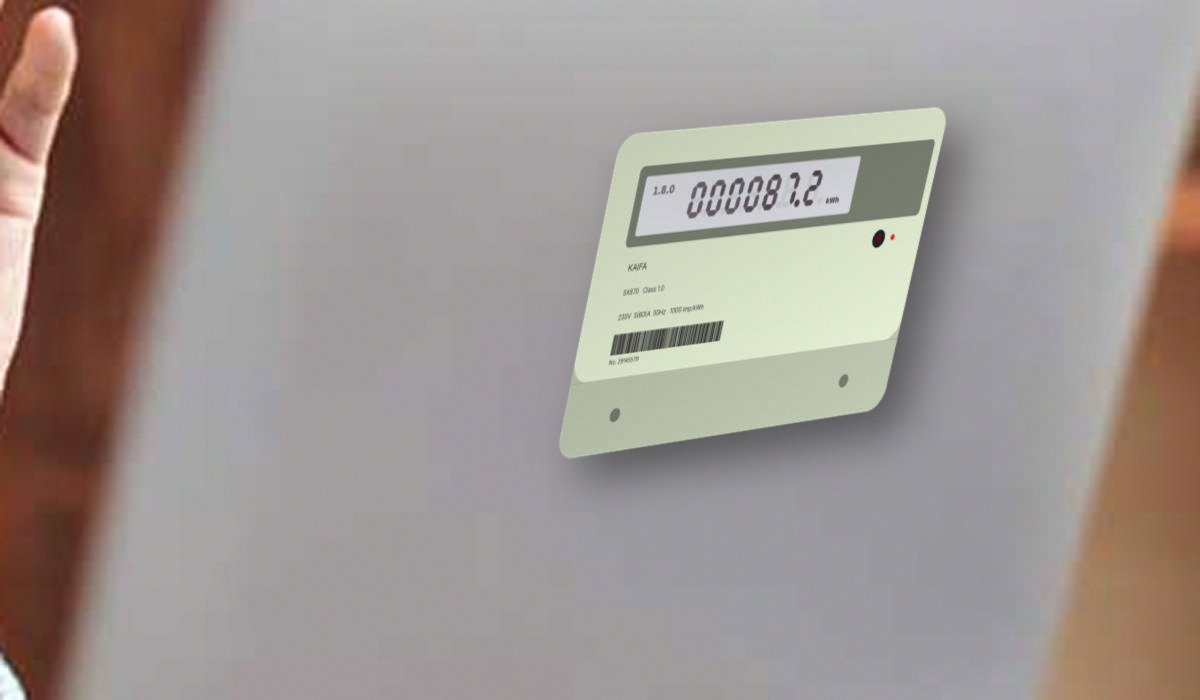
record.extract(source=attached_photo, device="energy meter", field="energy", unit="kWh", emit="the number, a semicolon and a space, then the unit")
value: 87.2; kWh
